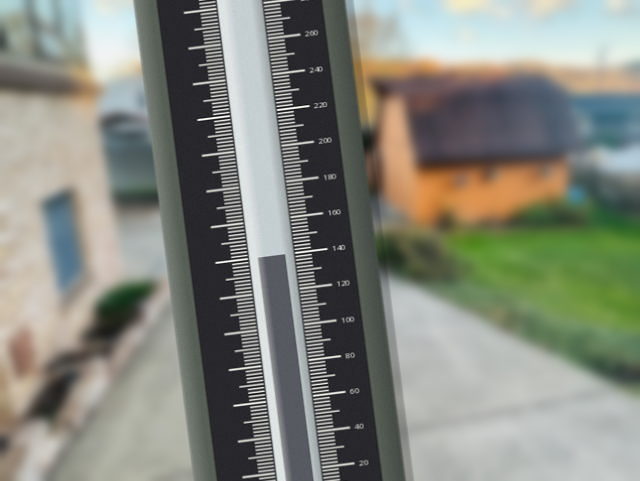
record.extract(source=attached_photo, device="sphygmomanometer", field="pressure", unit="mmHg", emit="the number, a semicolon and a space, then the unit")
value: 140; mmHg
